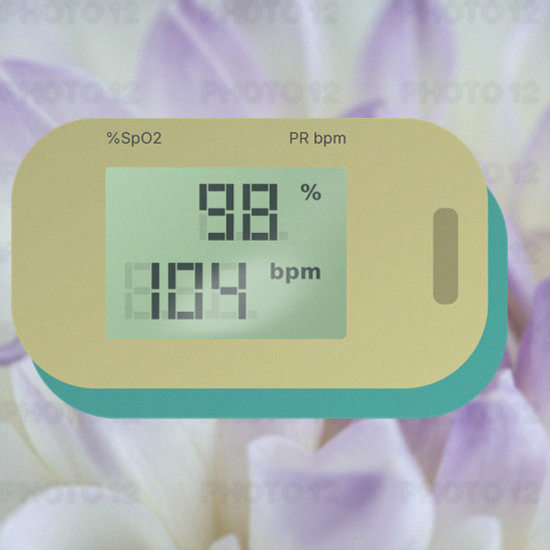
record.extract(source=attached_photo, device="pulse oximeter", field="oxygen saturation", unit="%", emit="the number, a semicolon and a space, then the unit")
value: 98; %
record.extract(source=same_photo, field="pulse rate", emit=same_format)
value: 104; bpm
